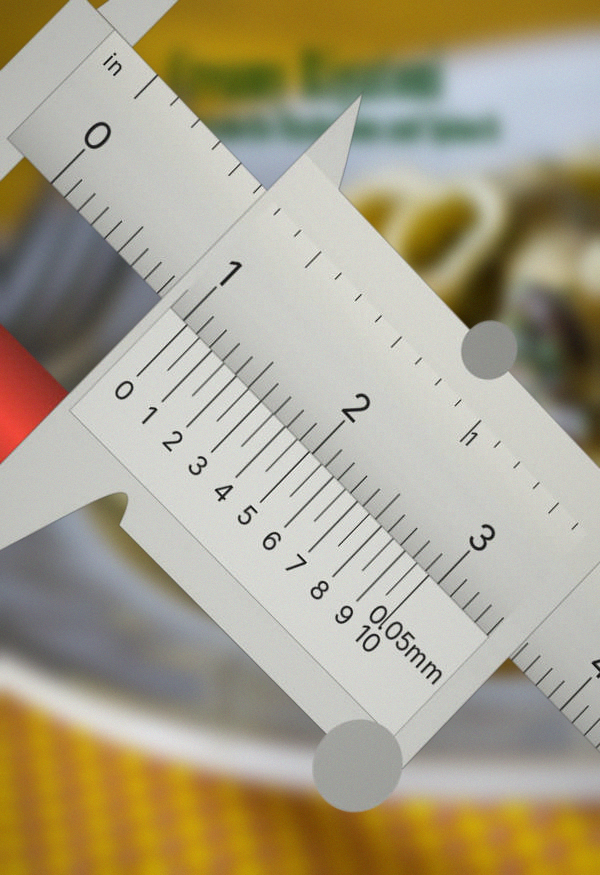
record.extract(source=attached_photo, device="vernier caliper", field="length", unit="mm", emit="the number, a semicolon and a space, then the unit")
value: 10.3; mm
